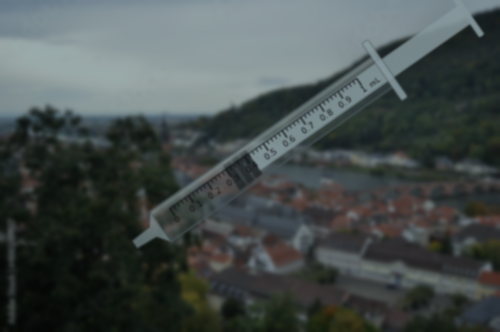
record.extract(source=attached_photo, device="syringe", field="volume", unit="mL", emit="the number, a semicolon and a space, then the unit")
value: 0.3; mL
